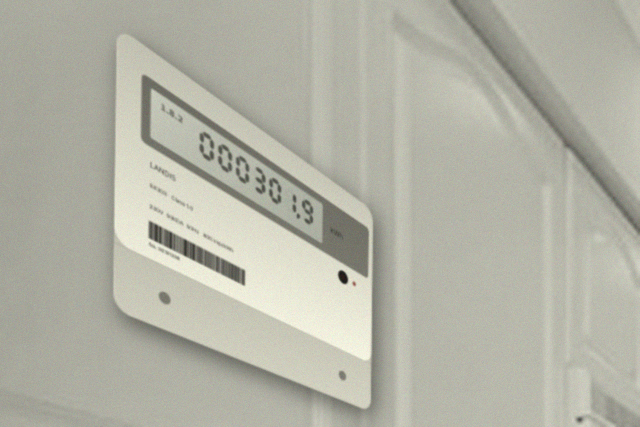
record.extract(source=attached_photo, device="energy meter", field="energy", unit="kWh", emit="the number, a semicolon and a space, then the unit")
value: 301.9; kWh
